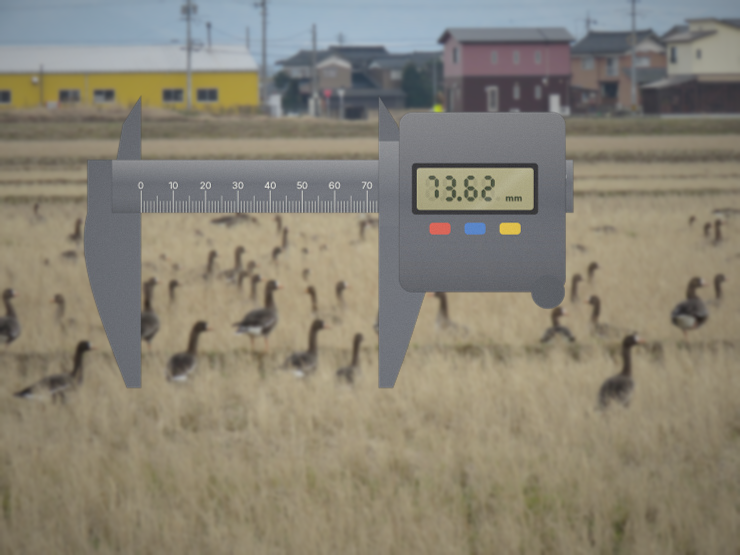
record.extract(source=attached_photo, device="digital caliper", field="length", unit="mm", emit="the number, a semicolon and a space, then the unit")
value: 73.62; mm
